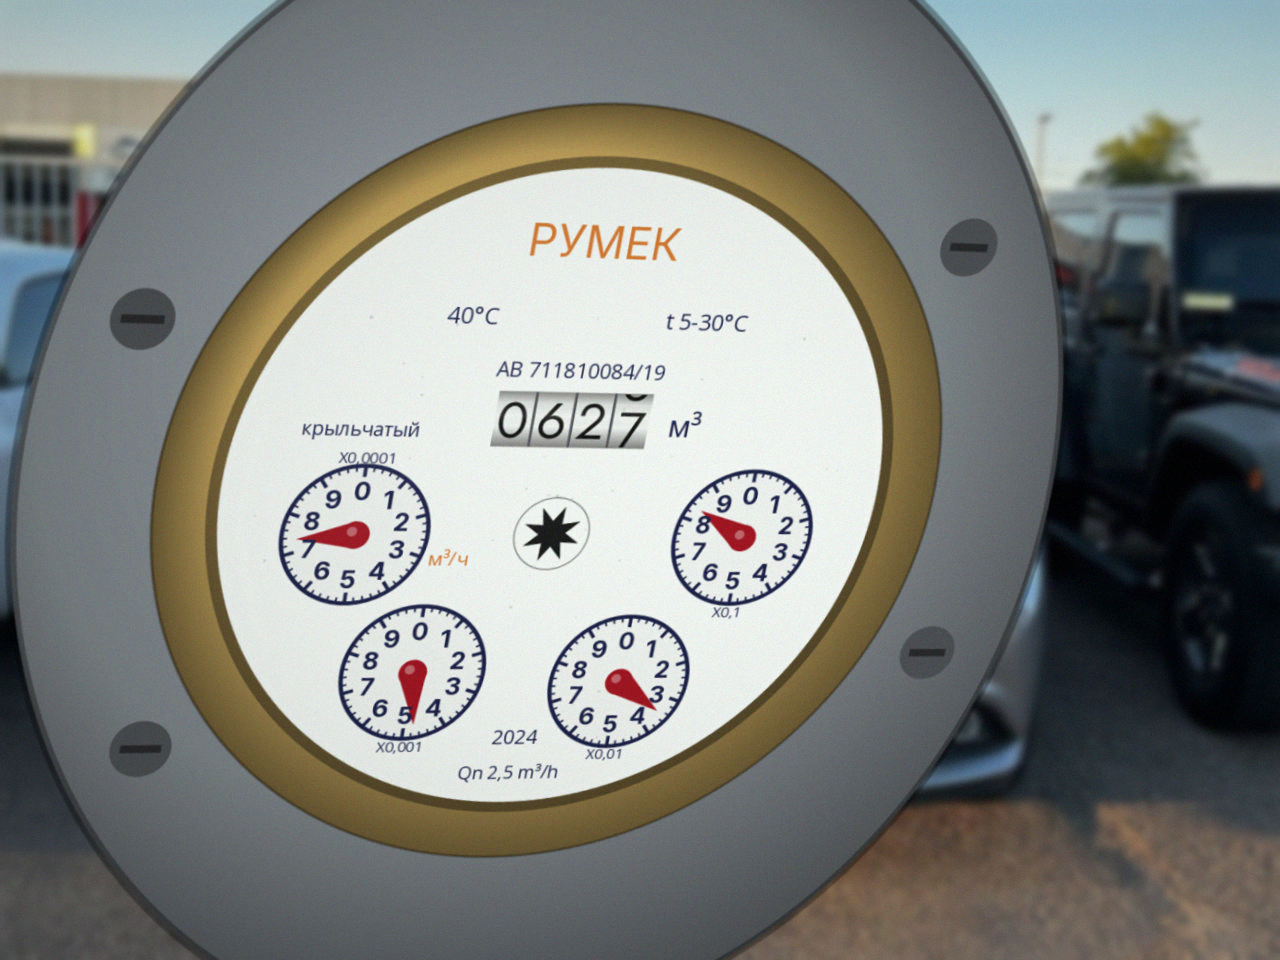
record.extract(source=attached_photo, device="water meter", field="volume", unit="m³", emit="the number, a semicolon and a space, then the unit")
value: 626.8347; m³
